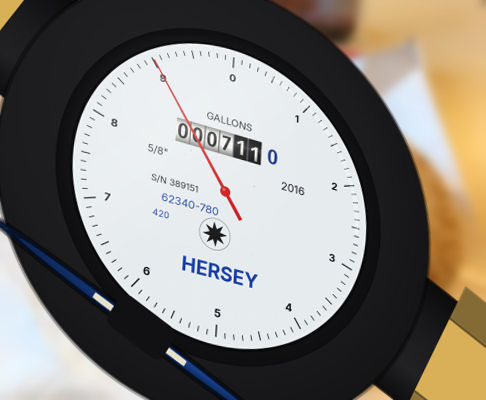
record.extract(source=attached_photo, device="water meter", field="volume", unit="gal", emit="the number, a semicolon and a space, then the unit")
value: 7109.0; gal
